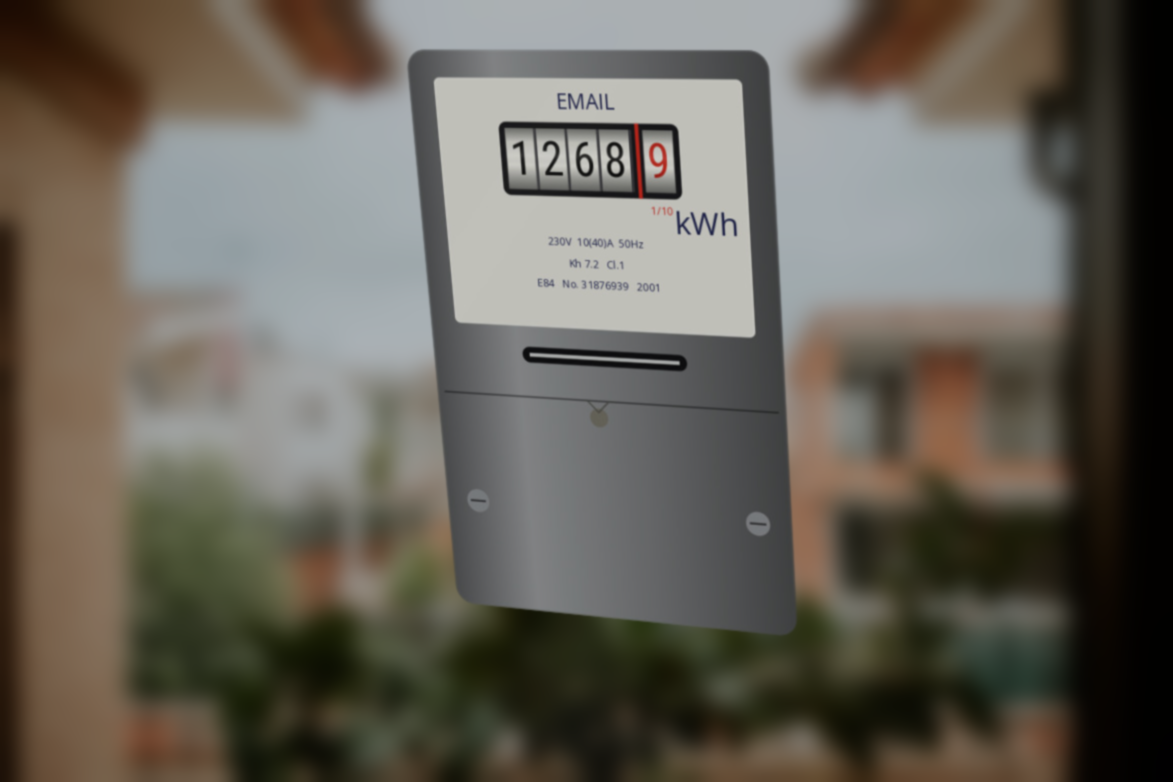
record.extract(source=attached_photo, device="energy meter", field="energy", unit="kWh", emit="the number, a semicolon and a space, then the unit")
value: 1268.9; kWh
